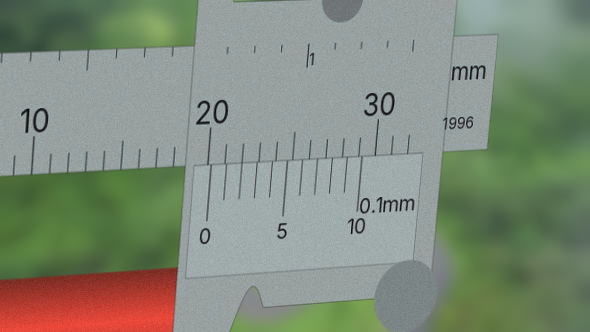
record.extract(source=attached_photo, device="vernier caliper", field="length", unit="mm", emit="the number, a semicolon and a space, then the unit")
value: 20.2; mm
